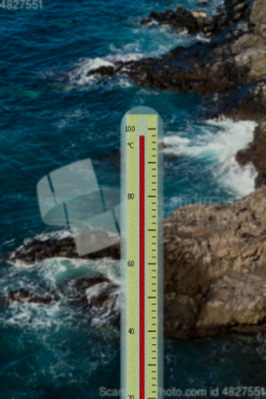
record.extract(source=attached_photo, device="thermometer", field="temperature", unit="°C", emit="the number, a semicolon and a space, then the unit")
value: 98; °C
